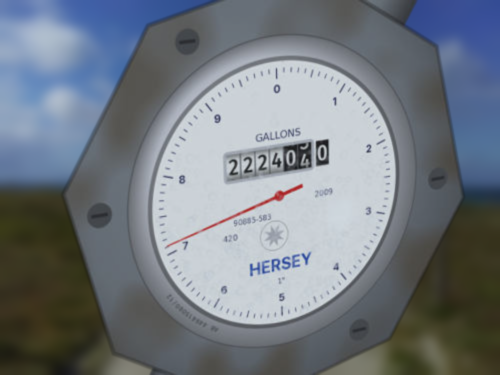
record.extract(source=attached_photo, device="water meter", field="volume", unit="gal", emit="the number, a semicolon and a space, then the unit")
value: 2224037.1; gal
